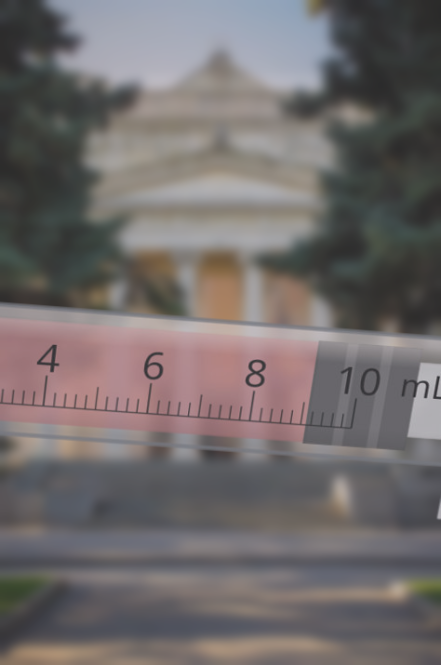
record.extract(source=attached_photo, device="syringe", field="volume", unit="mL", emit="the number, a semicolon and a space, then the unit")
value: 9.1; mL
